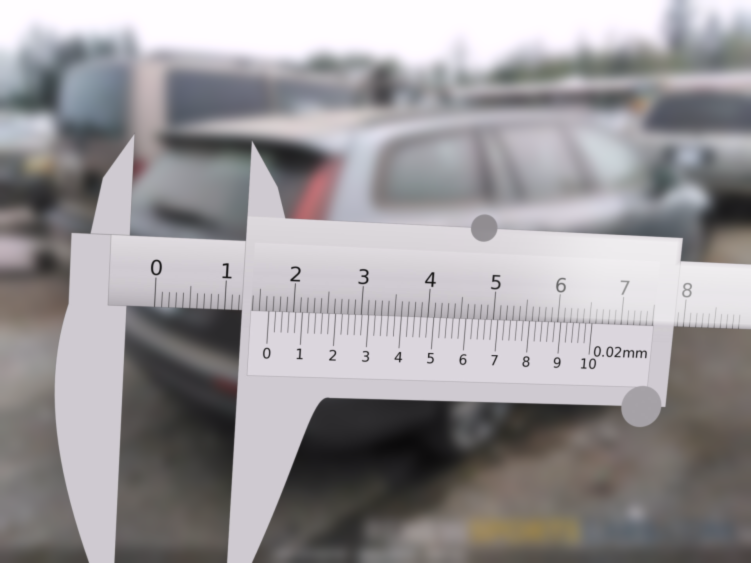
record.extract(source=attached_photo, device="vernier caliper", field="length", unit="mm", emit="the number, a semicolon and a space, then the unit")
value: 16.4; mm
